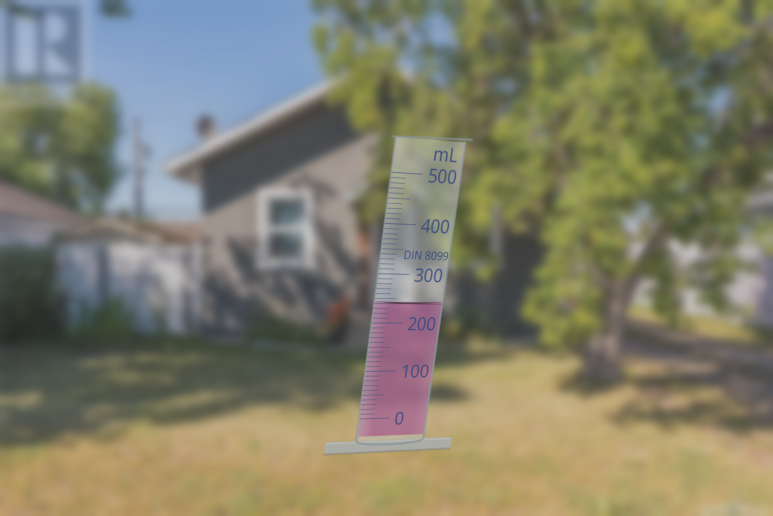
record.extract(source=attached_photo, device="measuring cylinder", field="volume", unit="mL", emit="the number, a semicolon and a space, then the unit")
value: 240; mL
